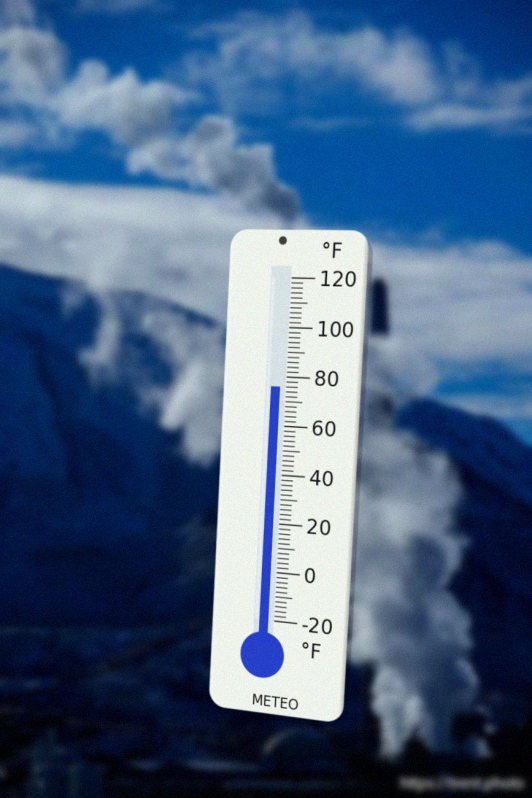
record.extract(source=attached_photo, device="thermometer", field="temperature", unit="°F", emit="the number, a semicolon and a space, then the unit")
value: 76; °F
